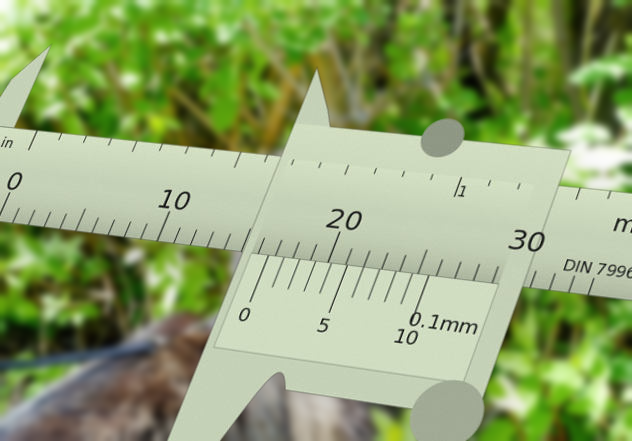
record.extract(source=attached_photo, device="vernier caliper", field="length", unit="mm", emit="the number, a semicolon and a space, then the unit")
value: 16.6; mm
